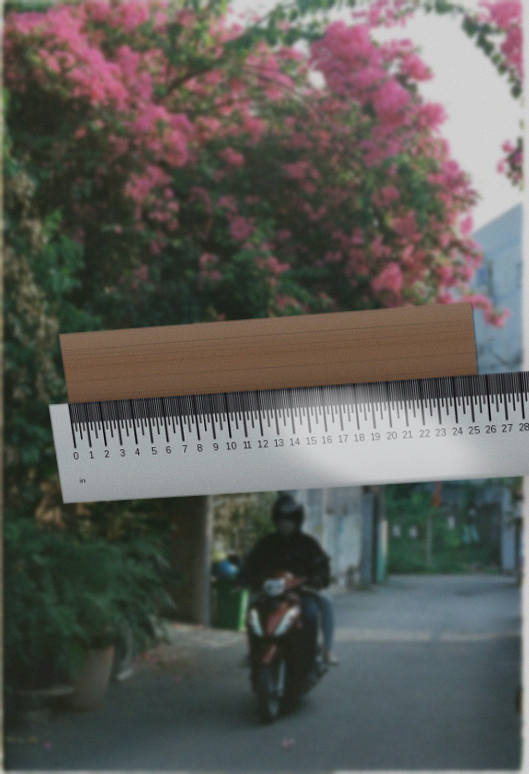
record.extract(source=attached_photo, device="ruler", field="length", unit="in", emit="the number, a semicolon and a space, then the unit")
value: 25.5; in
